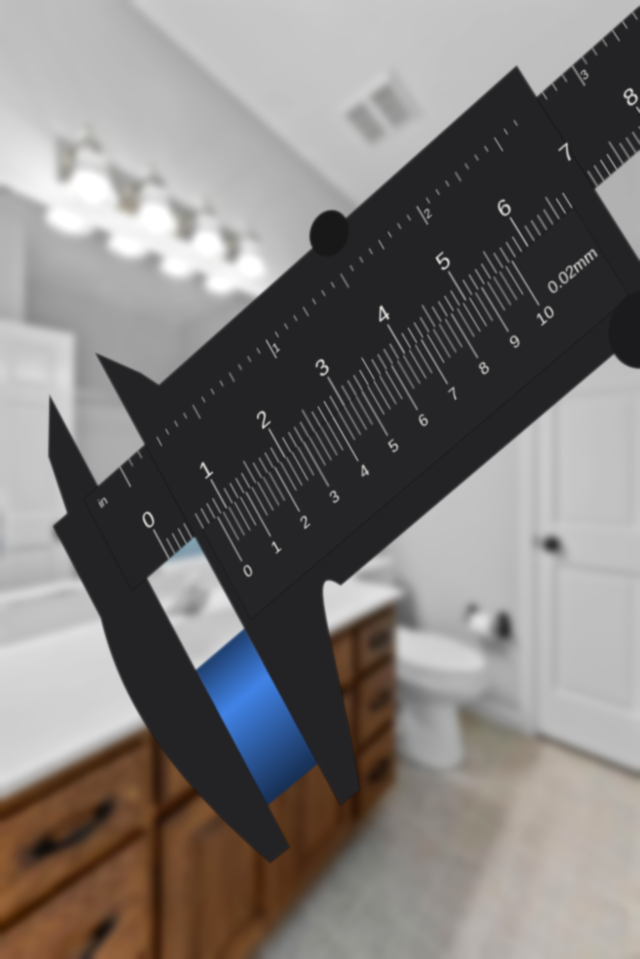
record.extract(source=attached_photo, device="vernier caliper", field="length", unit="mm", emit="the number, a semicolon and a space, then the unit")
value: 8.4; mm
